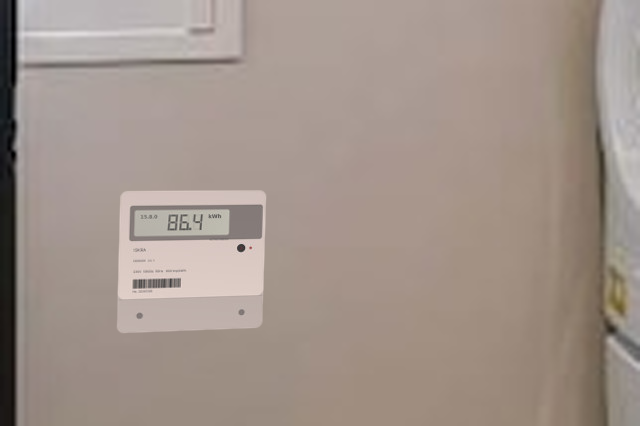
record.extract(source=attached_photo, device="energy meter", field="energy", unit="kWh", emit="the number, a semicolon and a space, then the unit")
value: 86.4; kWh
